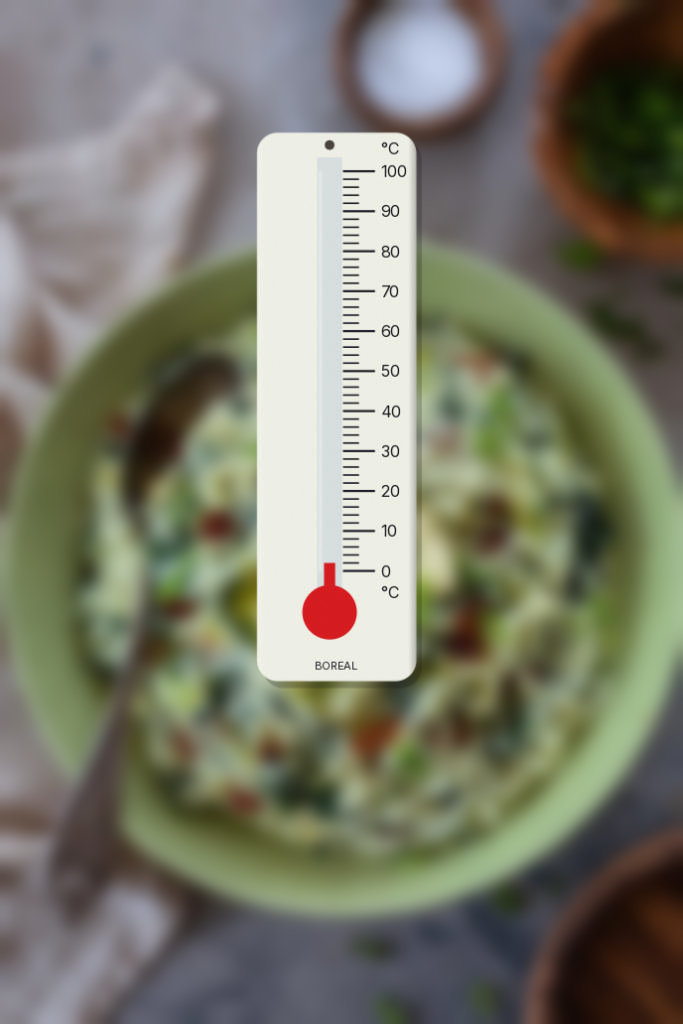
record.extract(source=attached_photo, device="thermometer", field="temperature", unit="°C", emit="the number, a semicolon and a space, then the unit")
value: 2; °C
